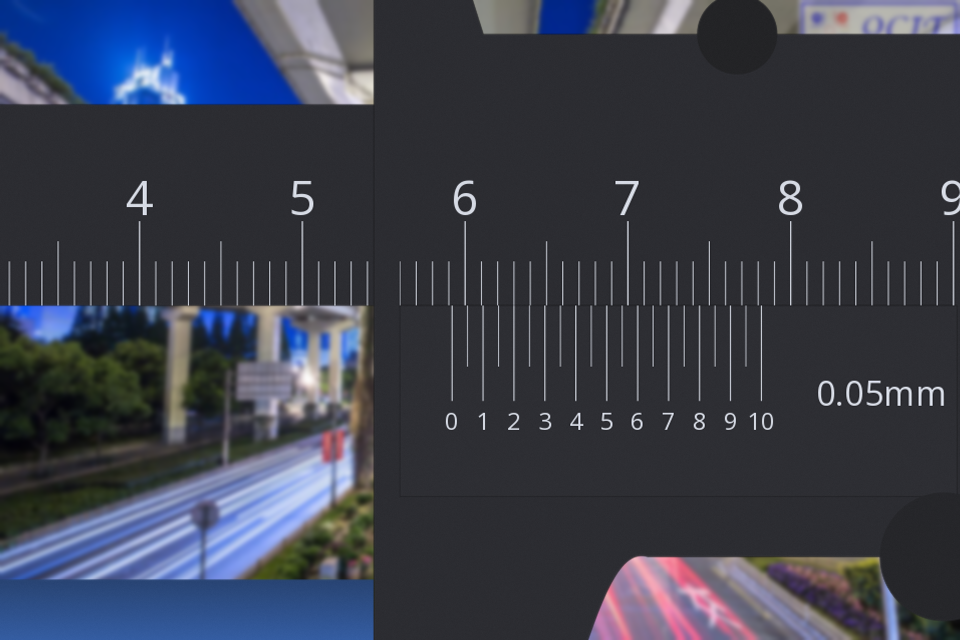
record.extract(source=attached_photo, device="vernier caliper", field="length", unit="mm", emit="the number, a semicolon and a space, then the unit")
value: 59.2; mm
